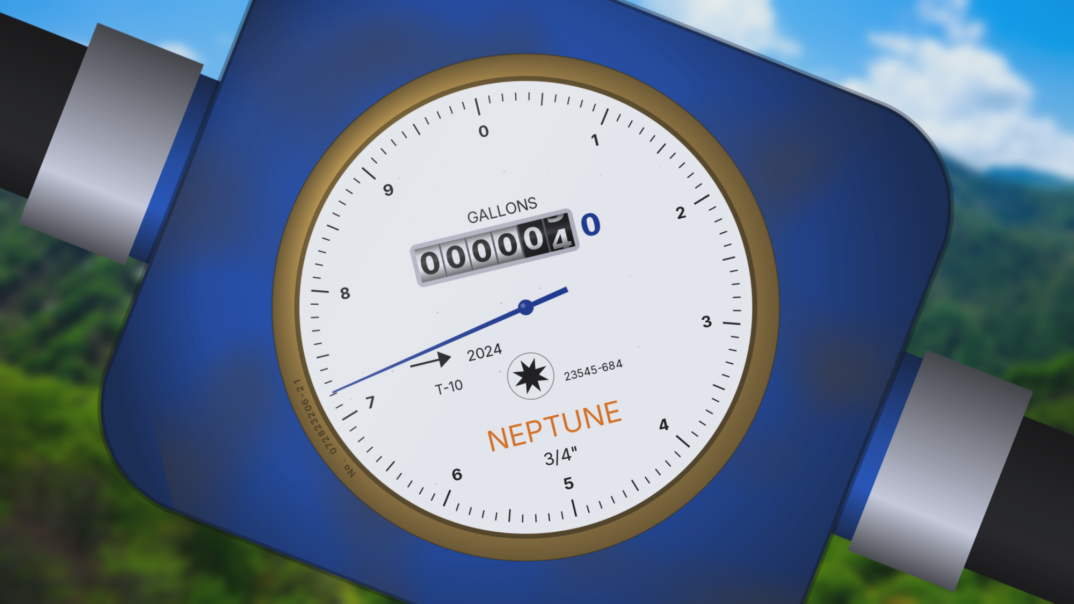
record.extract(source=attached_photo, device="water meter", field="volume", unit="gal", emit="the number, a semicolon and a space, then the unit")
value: 37.2; gal
